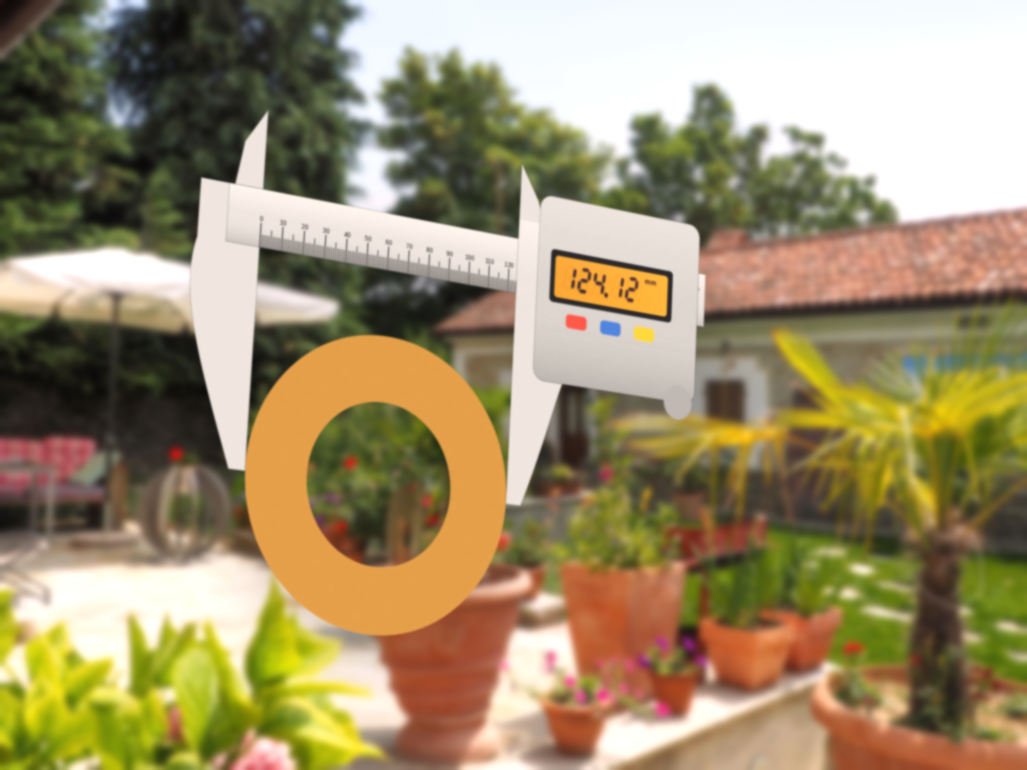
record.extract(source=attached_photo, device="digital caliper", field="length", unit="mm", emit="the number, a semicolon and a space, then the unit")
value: 124.12; mm
